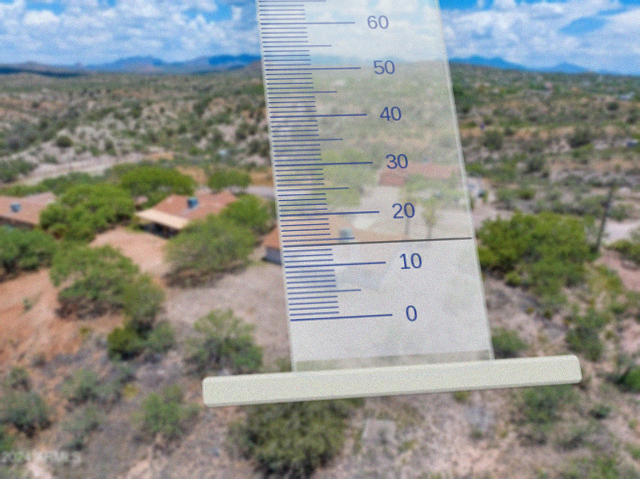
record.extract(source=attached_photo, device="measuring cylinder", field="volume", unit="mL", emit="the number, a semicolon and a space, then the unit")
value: 14; mL
